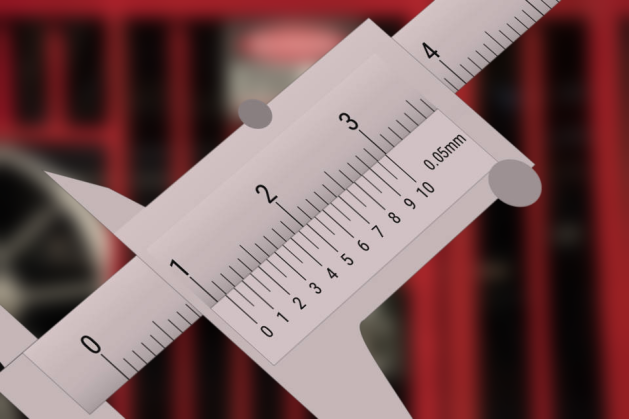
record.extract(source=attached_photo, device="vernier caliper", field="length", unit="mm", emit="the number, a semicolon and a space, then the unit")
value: 10.9; mm
